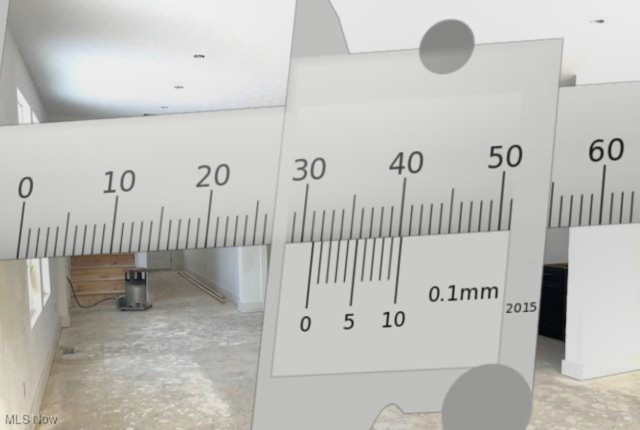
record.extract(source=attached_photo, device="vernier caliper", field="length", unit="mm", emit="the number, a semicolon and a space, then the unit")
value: 31.2; mm
